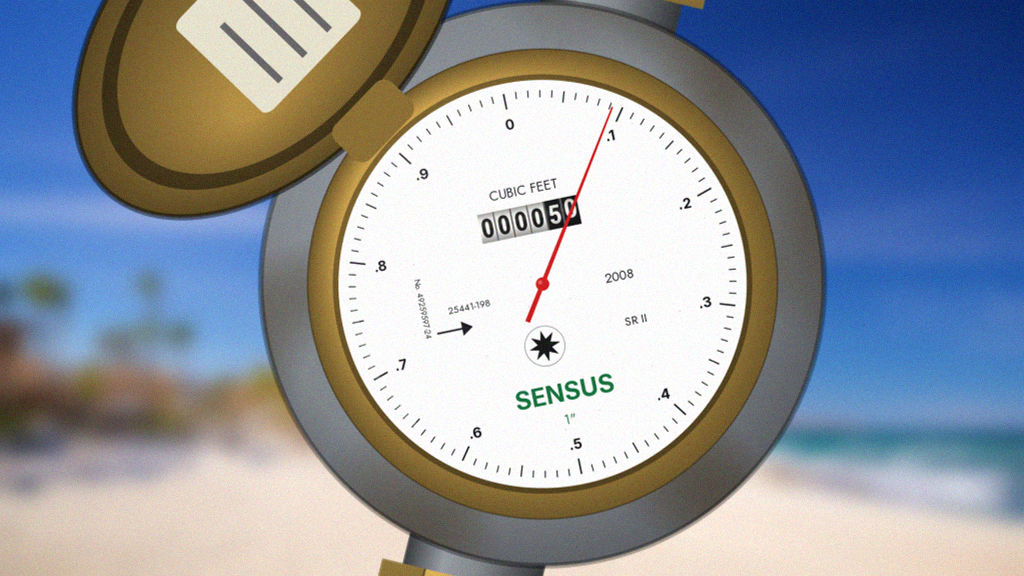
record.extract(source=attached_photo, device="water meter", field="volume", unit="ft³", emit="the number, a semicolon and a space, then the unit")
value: 50.09; ft³
